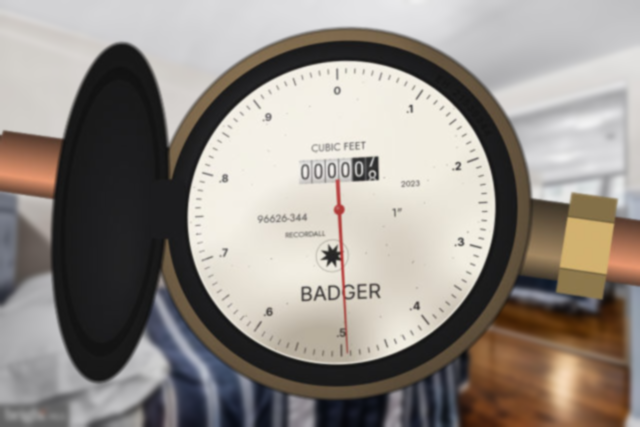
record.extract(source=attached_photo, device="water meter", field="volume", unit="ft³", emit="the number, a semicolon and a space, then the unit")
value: 7.49; ft³
